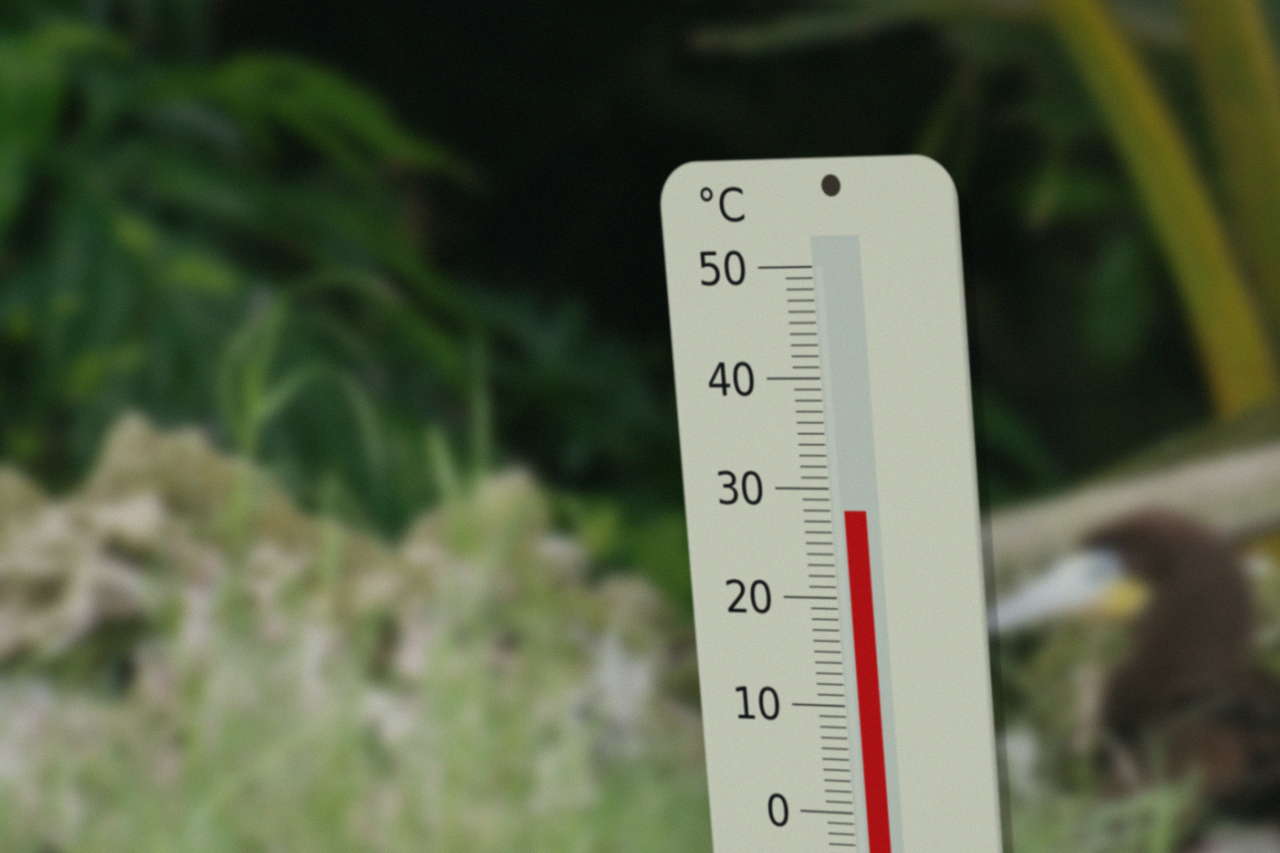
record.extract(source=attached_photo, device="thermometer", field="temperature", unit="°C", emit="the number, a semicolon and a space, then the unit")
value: 28; °C
